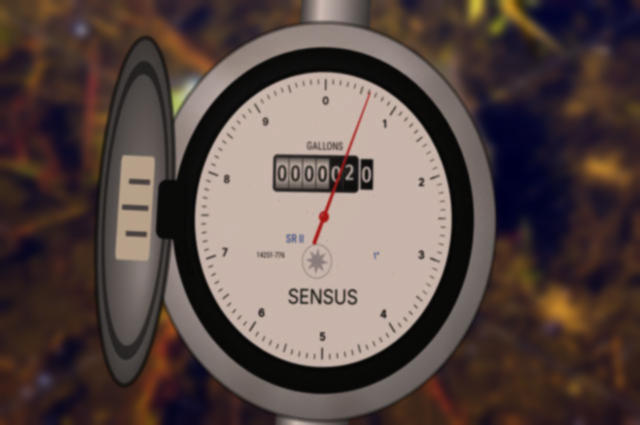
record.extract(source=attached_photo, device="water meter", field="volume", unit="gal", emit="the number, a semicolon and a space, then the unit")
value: 20.6; gal
